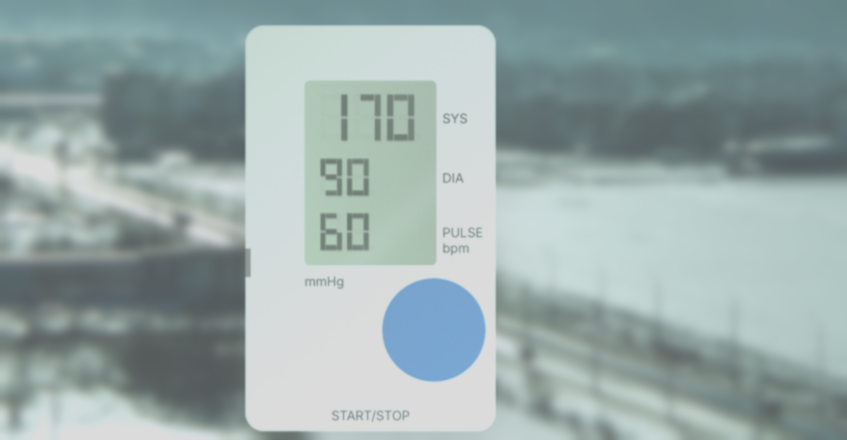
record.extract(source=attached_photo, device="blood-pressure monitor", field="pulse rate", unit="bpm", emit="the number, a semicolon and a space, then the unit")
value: 60; bpm
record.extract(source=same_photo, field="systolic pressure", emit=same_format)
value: 170; mmHg
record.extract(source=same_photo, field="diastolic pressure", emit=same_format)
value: 90; mmHg
